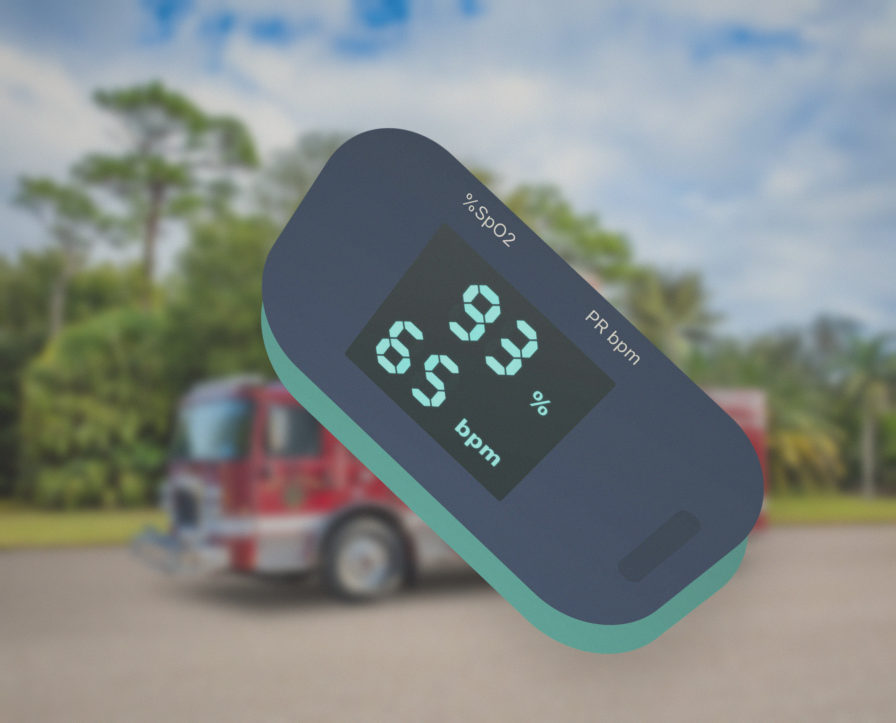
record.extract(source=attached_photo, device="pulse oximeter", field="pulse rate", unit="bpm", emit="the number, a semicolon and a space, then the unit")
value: 65; bpm
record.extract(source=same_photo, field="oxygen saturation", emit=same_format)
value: 93; %
